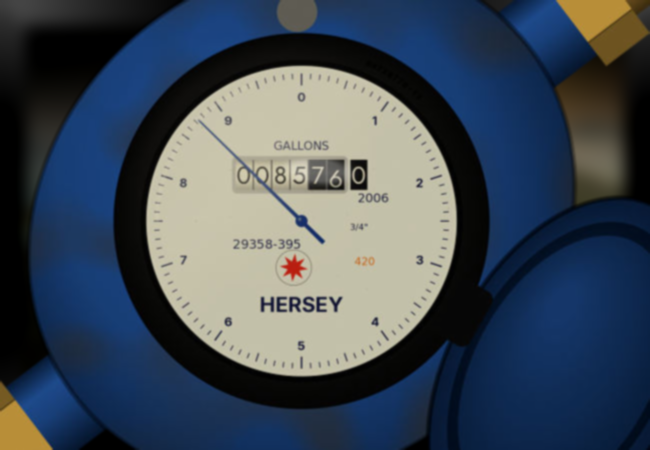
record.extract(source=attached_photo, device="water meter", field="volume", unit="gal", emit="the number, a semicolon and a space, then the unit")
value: 85758.7; gal
